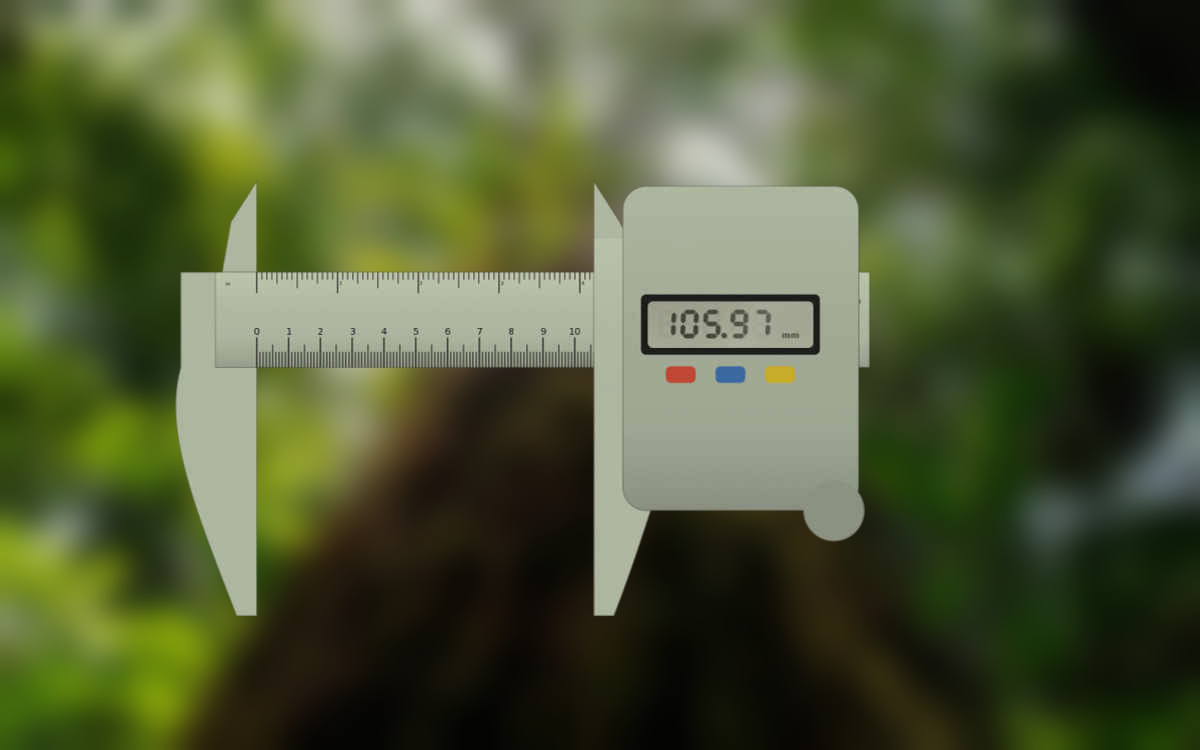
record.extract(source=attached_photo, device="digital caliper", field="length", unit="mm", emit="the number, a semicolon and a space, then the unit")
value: 105.97; mm
